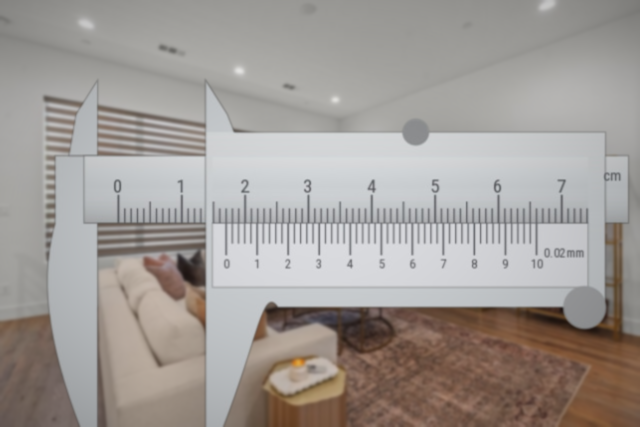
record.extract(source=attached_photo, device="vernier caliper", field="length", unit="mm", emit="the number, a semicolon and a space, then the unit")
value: 17.0; mm
